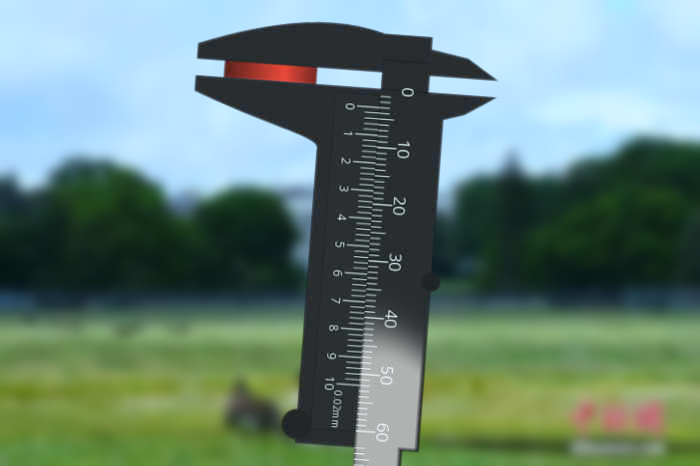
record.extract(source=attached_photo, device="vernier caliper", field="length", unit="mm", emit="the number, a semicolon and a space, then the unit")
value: 3.0; mm
